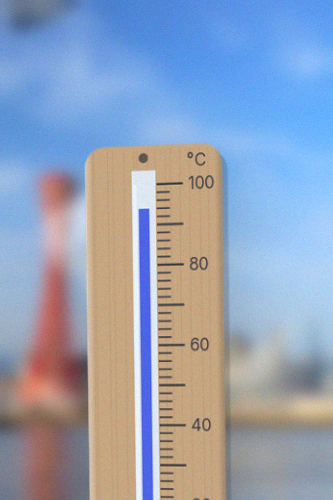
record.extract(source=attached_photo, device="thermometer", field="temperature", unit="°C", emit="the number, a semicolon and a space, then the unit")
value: 94; °C
